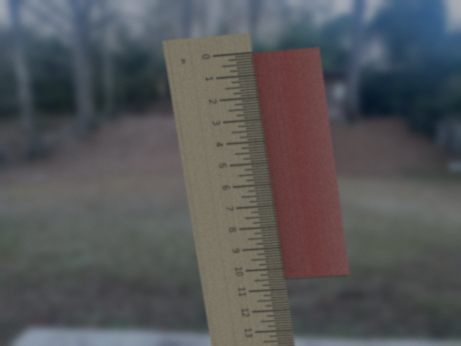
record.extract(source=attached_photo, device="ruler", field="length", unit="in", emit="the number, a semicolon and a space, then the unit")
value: 10.5; in
